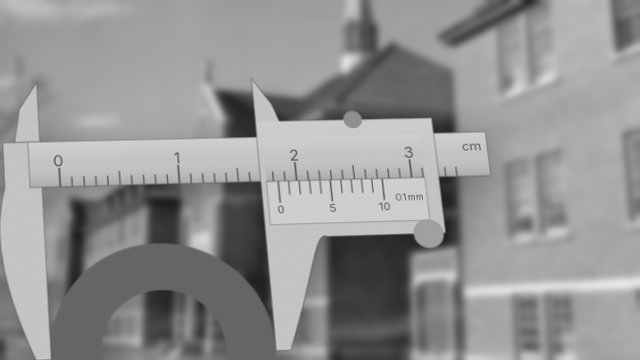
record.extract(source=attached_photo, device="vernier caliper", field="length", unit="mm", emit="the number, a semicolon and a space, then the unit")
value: 18.4; mm
